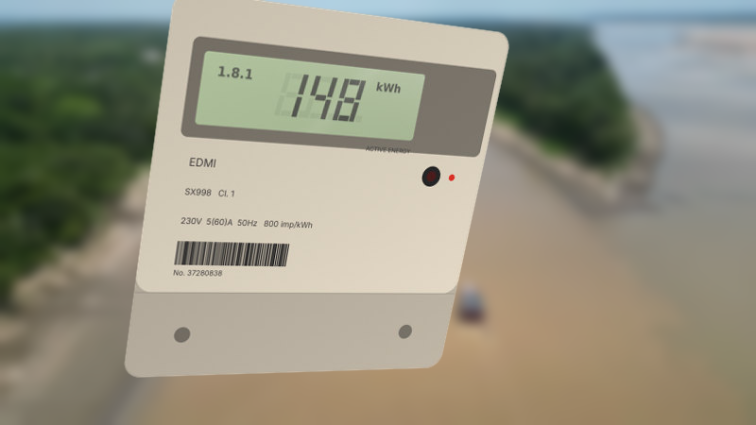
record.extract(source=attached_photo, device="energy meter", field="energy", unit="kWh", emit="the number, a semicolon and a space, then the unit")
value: 148; kWh
